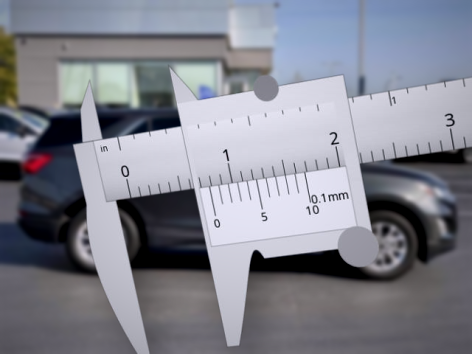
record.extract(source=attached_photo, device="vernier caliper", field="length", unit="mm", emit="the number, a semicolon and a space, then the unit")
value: 7.8; mm
